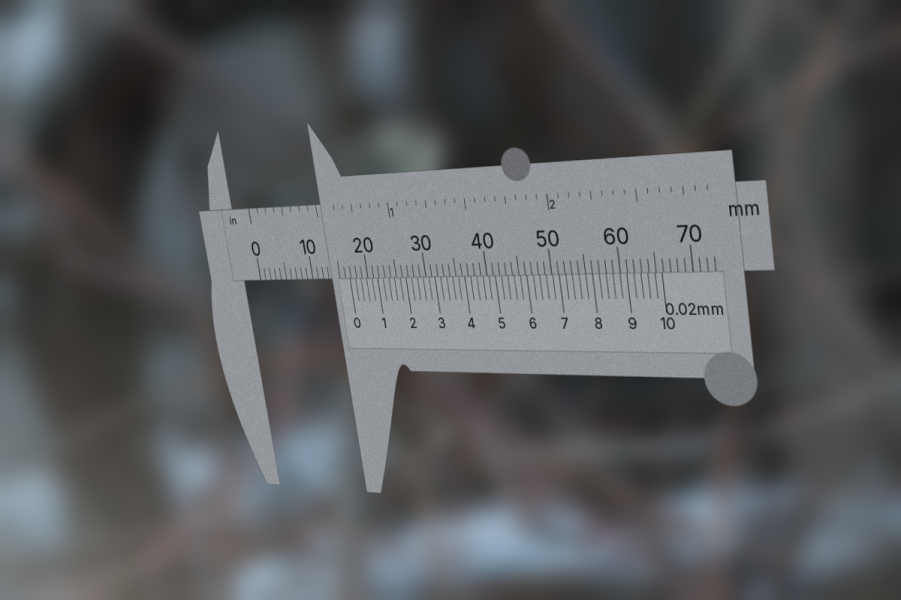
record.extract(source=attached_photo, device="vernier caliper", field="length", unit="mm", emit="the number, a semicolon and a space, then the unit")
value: 16.8; mm
